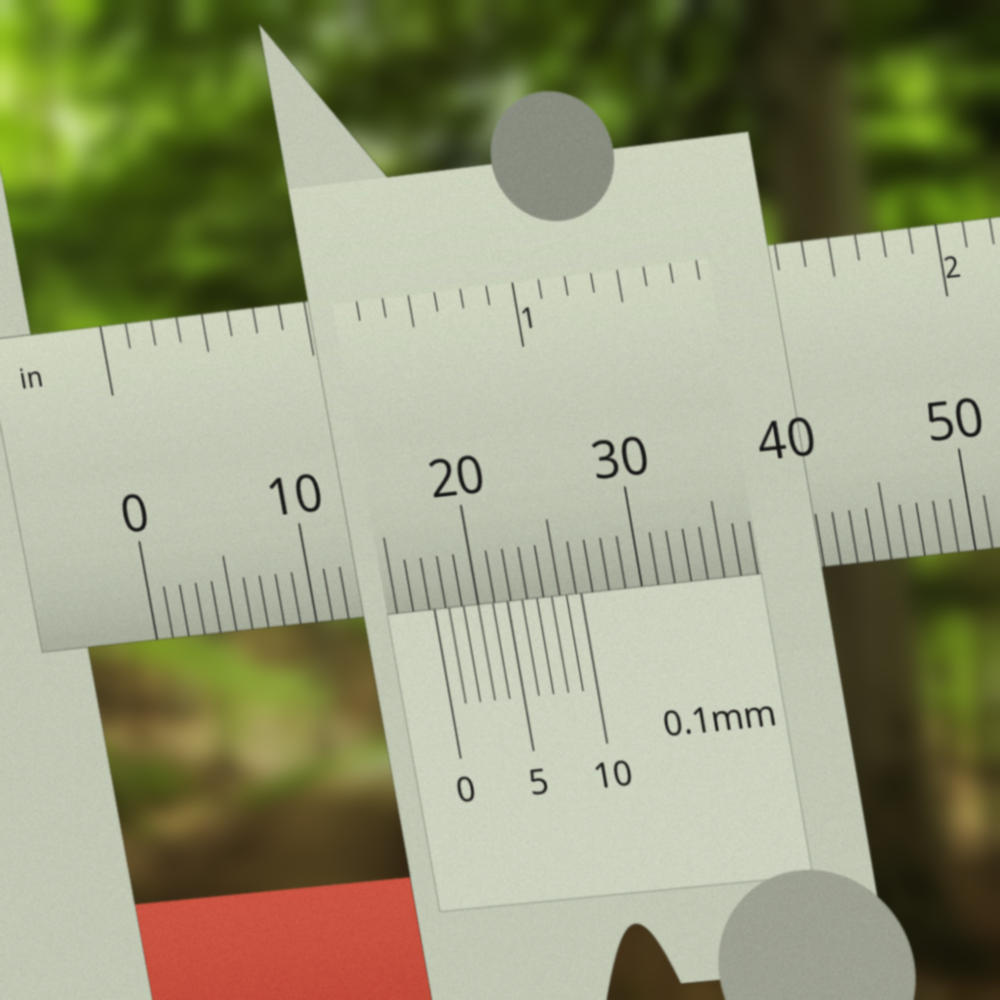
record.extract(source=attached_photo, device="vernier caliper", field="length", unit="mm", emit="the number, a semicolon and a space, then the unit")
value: 17.3; mm
